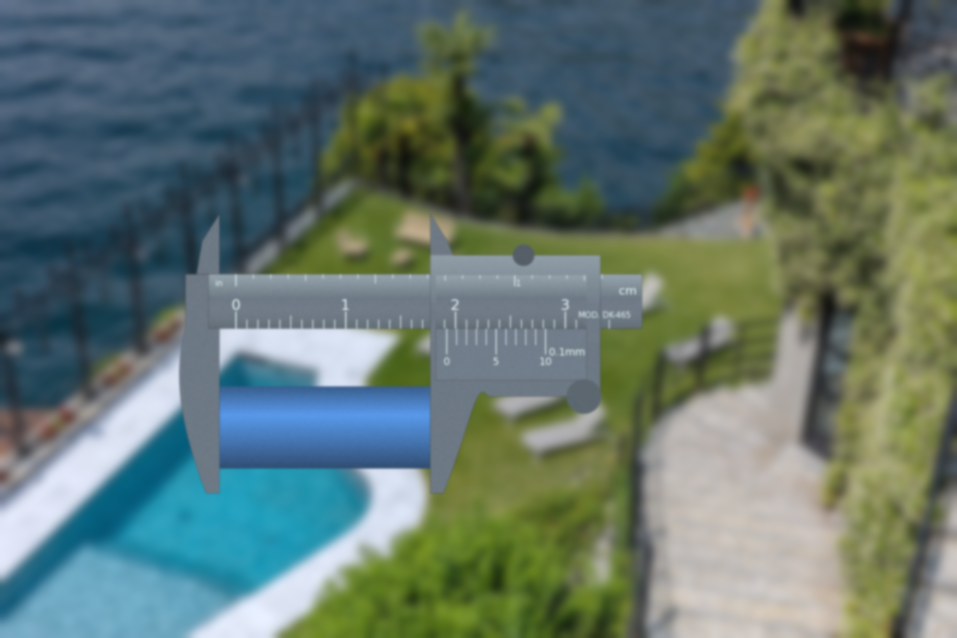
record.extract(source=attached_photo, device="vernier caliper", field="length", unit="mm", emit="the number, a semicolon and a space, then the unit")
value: 19.2; mm
